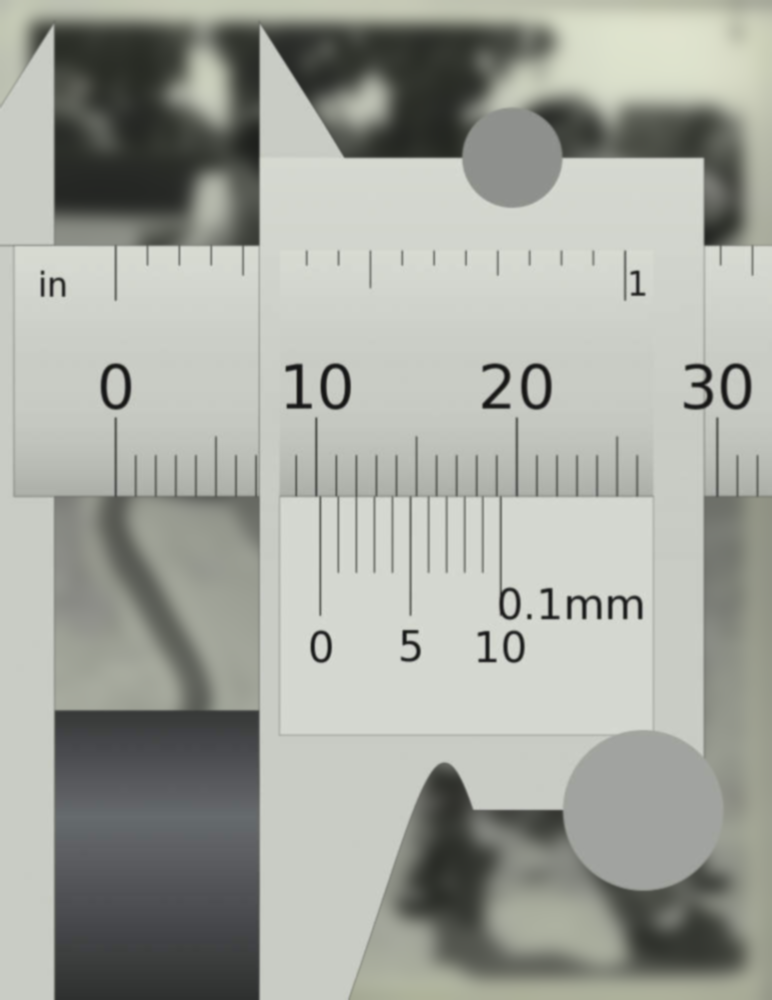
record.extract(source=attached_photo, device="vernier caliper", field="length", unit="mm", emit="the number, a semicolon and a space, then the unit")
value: 10.2; mm
